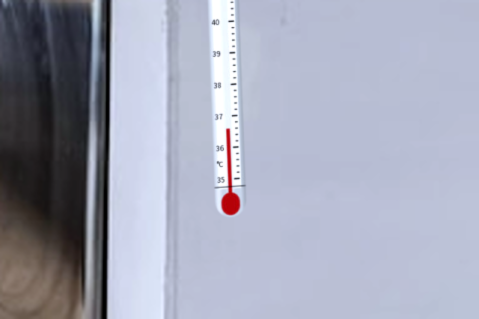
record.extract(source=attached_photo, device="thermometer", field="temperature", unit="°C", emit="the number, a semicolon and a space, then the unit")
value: 36.6; °C
